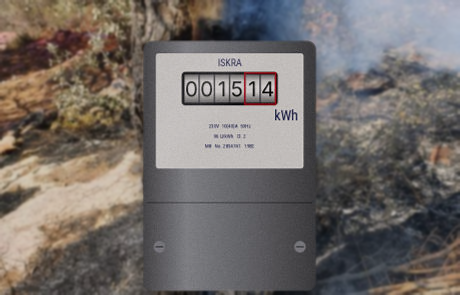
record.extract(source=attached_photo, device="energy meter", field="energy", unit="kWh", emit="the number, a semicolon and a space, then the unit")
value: 15.14; kWh
